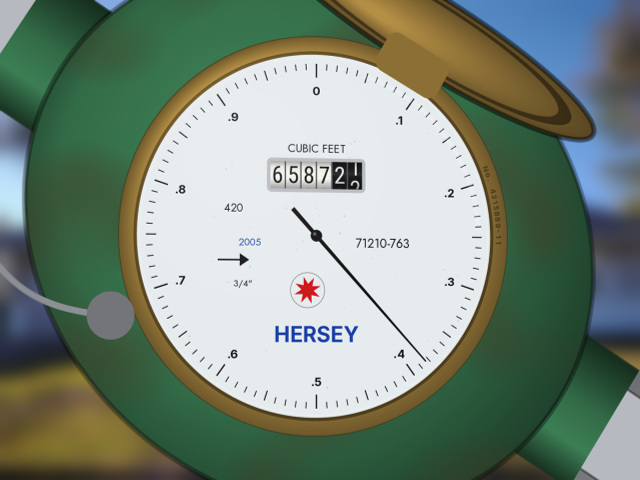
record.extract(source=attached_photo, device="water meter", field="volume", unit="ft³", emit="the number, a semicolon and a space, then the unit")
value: 658721.38; ft³
